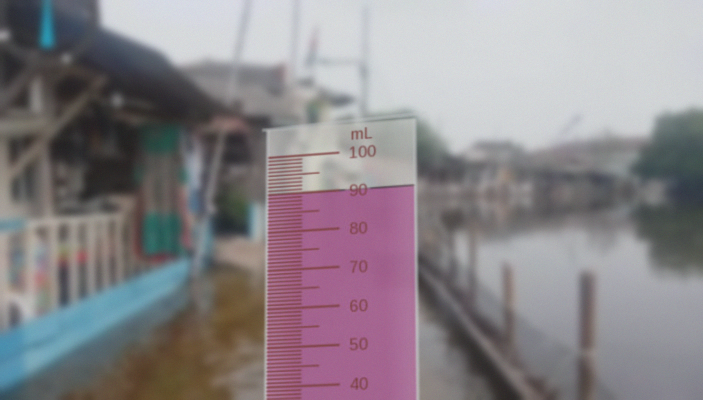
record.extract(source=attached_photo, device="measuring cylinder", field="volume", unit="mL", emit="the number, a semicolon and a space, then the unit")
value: 90; mL
